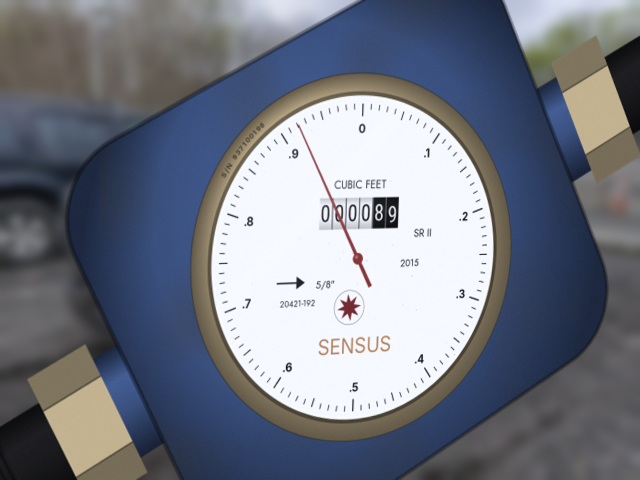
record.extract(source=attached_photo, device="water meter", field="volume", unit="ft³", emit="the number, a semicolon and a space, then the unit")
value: 88.92; ft³
